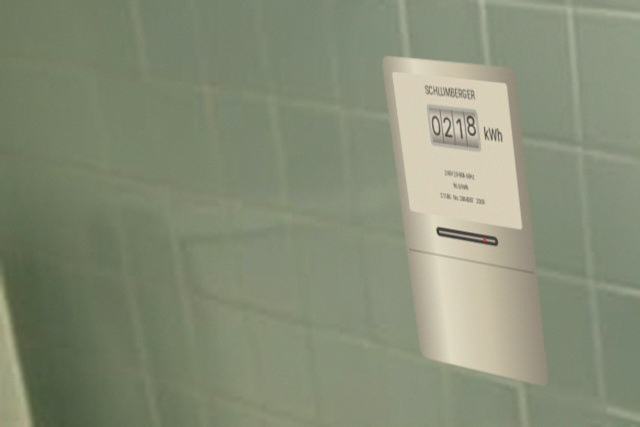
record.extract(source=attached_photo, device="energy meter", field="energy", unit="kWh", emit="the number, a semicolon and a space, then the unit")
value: 218; kWh
